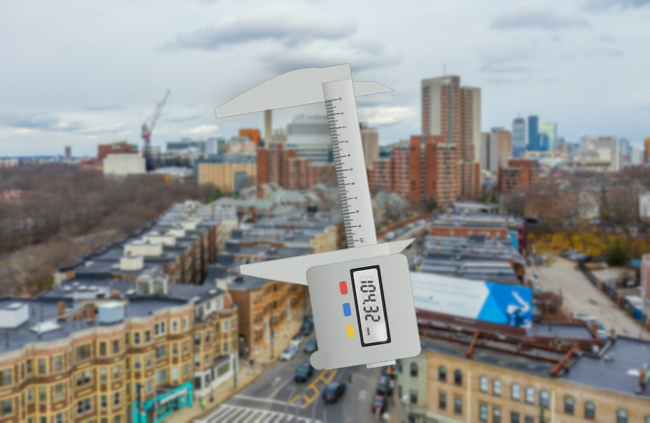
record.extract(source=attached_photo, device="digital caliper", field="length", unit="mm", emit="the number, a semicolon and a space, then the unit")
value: 104.32; mm
